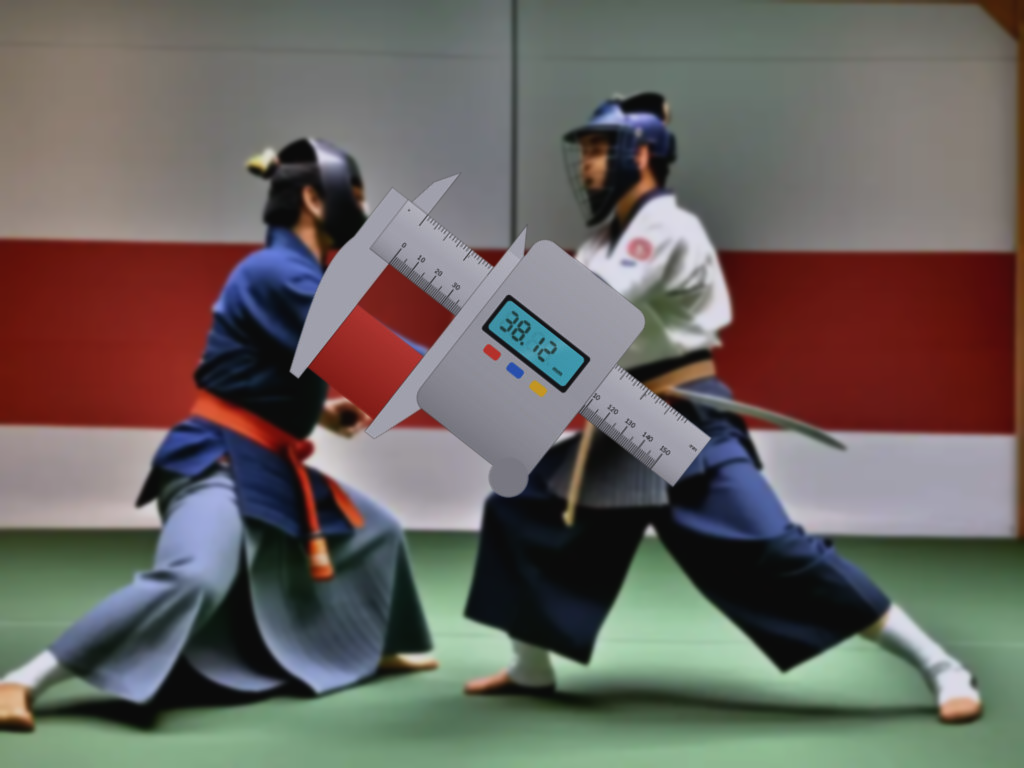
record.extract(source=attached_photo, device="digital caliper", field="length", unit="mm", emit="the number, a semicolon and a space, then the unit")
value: 38.12; mm
